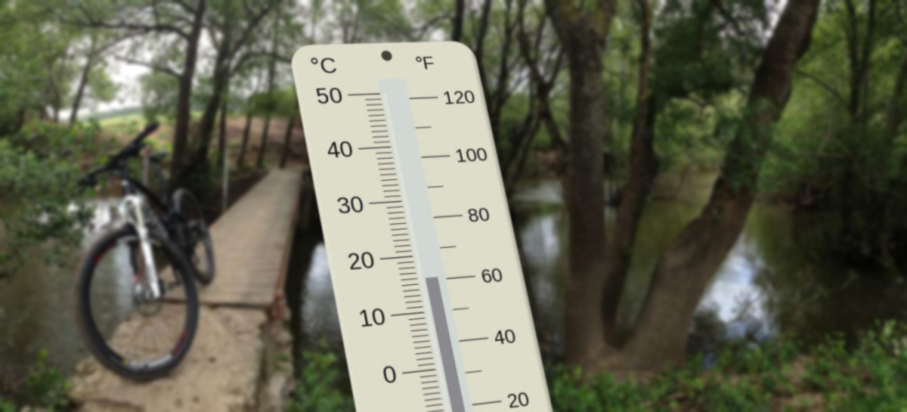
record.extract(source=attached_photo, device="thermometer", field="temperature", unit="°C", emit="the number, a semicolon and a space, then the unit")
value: 16; °C
